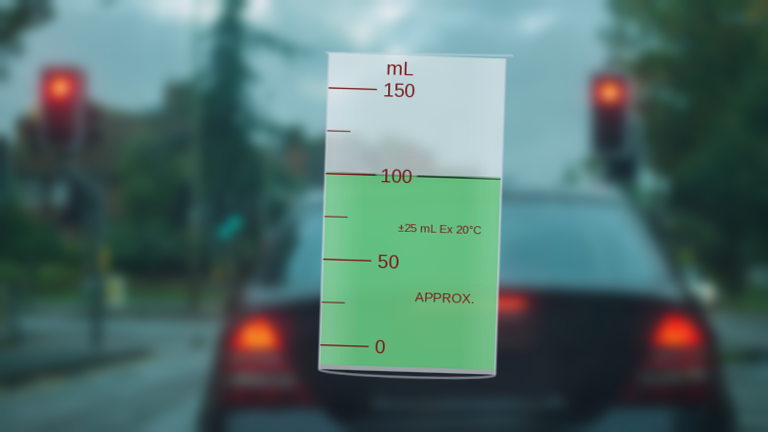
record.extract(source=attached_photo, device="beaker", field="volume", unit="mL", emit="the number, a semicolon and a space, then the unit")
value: 100; mL
